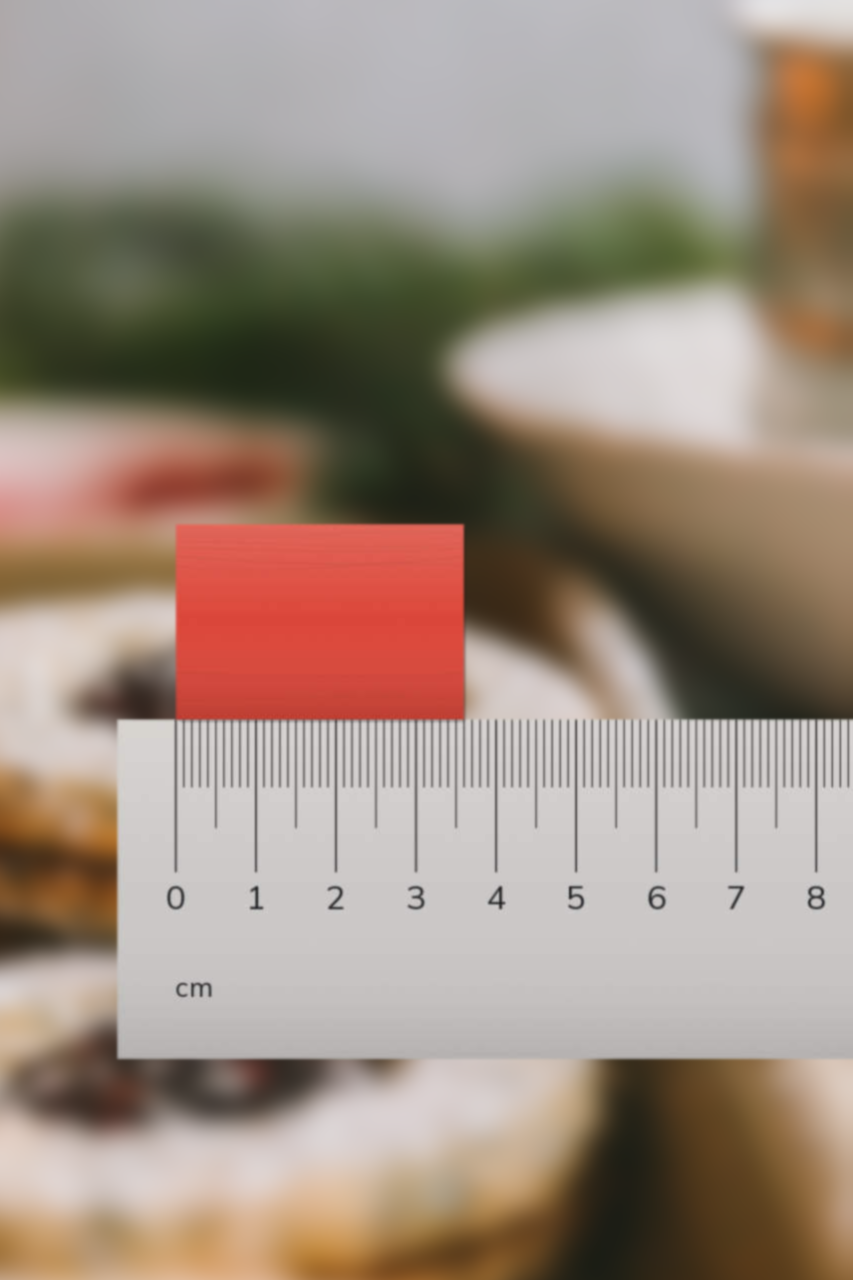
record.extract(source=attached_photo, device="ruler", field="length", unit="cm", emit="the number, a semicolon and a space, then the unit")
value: 3.6; cm
